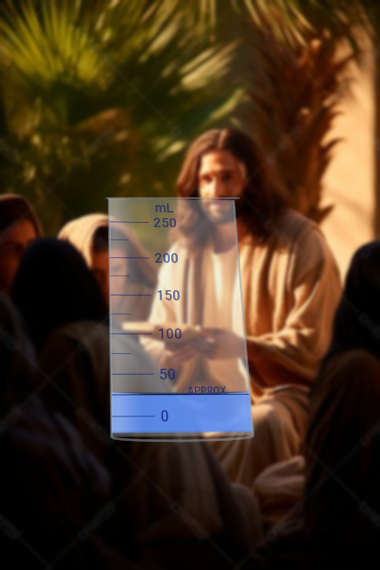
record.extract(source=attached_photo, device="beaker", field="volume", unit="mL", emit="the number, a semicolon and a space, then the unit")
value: 25; mL
